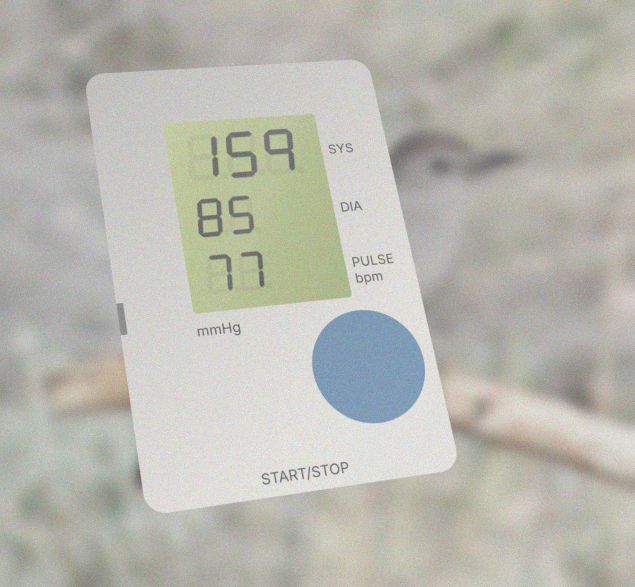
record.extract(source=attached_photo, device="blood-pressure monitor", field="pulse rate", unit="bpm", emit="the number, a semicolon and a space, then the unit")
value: 77; bpm
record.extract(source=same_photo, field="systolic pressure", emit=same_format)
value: 159; mmHg
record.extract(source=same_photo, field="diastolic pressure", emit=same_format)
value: 85; mmHg
